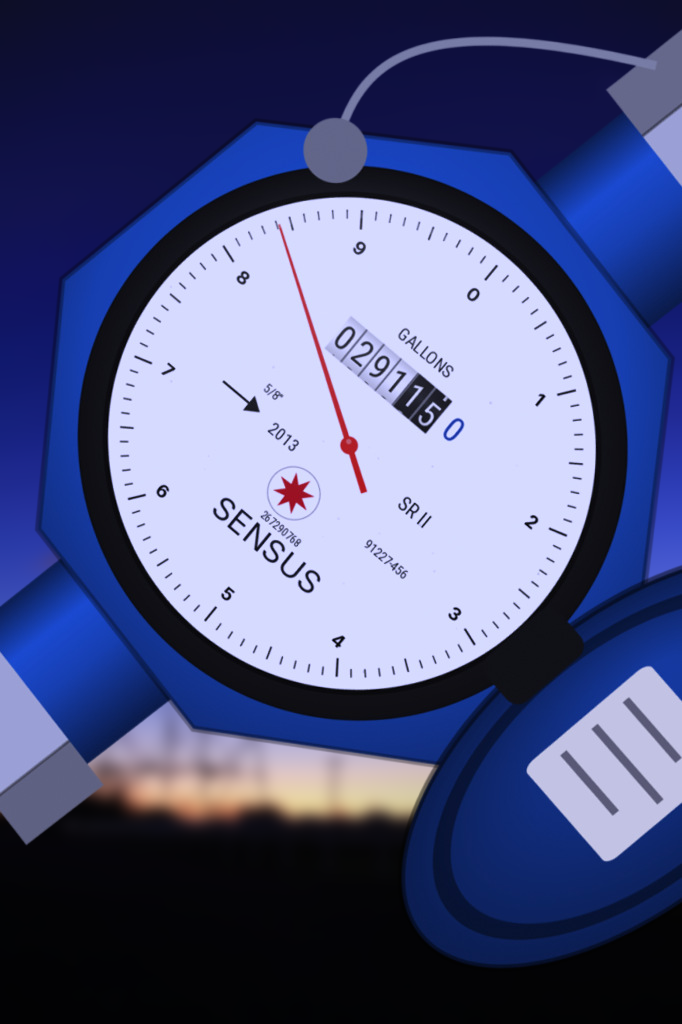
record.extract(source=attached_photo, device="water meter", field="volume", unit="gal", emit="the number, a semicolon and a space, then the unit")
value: 291148.4; gal
